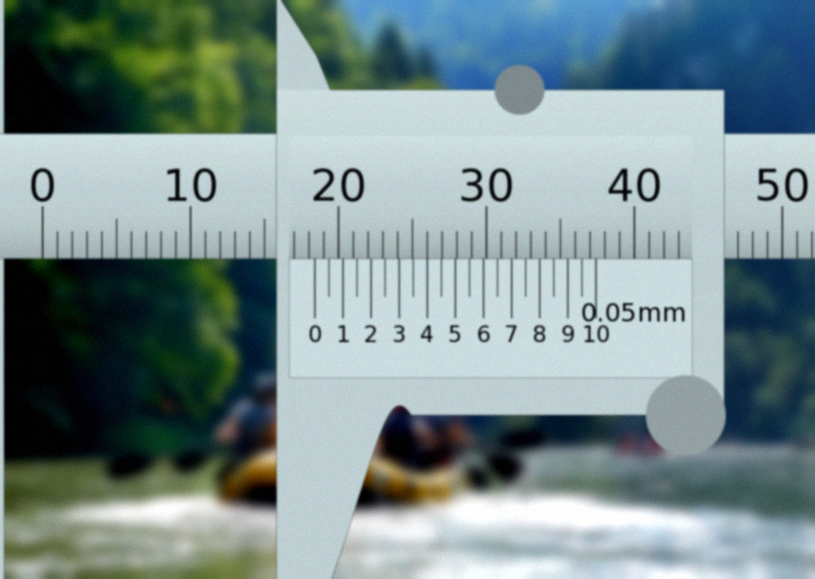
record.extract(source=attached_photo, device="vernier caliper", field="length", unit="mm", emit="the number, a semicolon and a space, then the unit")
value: 18.4; mm
